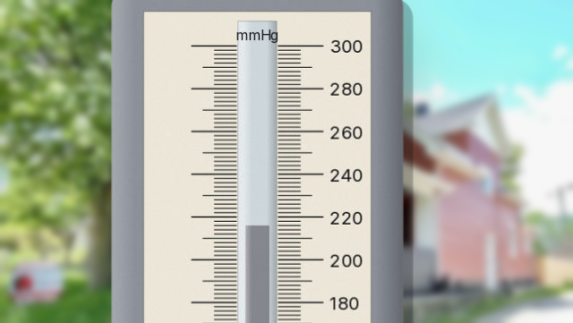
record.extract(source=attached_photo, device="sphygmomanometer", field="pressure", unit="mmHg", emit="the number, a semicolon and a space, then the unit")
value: 216; mmHg
